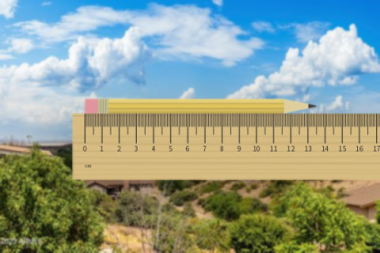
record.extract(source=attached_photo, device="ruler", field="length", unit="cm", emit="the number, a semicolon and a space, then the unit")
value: 13.5; cm
